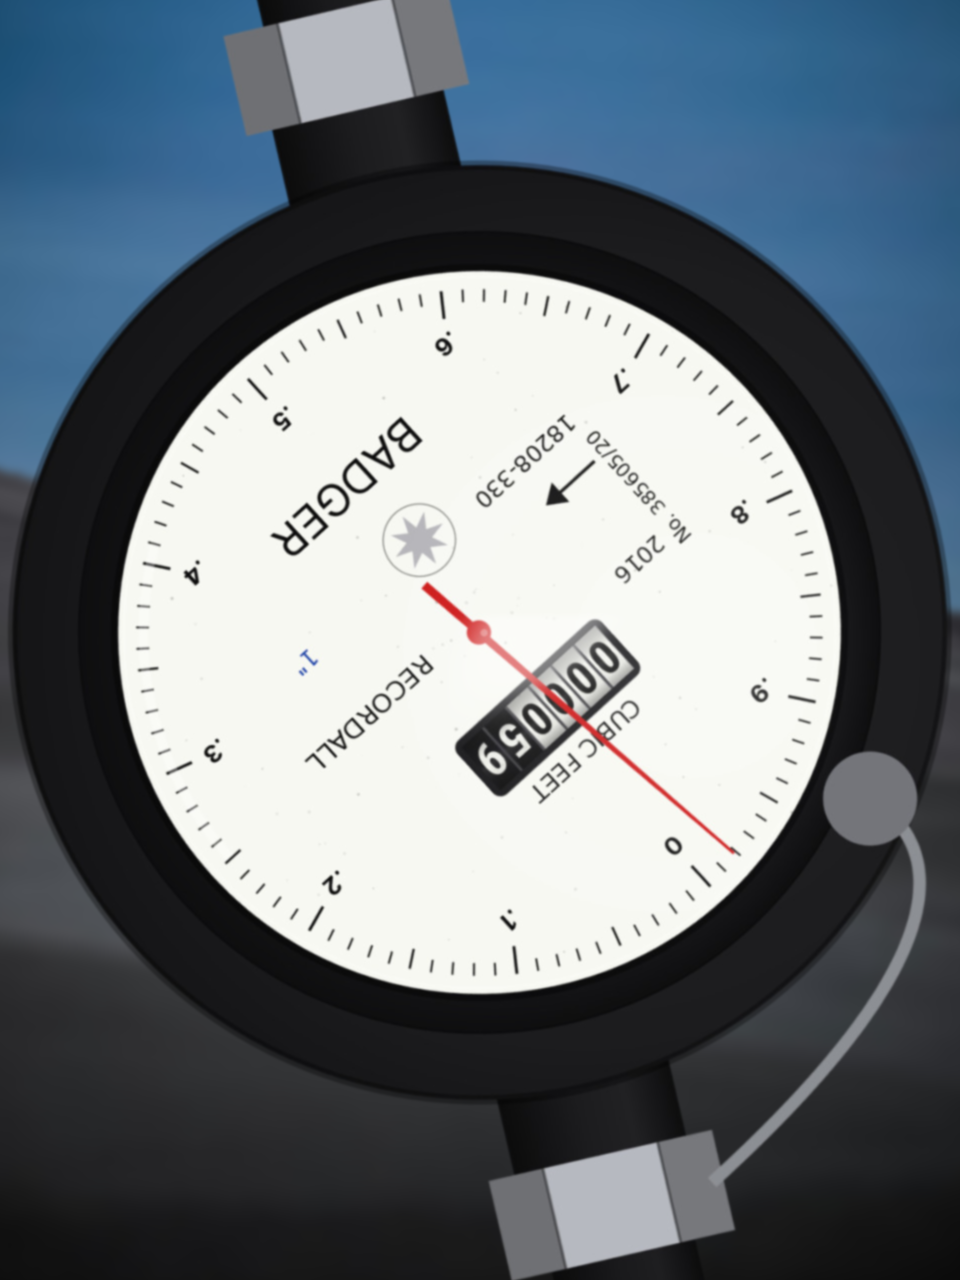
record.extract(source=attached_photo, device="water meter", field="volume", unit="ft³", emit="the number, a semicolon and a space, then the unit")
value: 58.98; ft³
